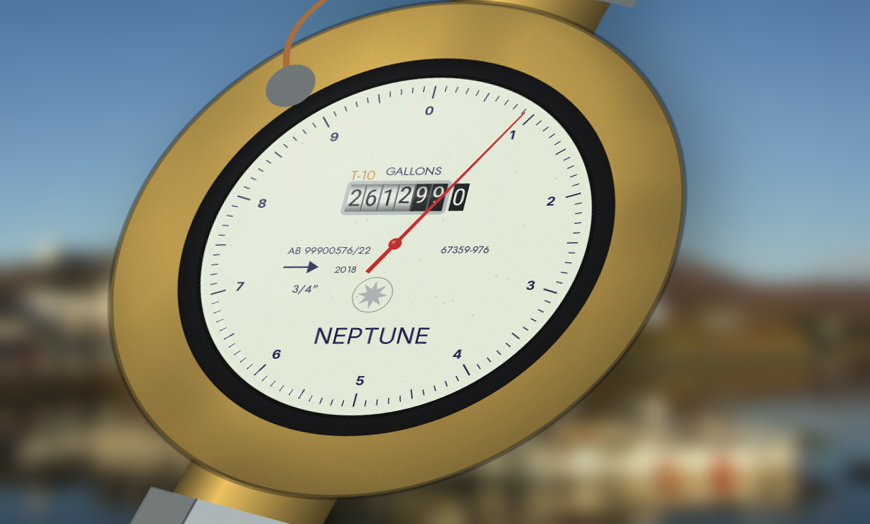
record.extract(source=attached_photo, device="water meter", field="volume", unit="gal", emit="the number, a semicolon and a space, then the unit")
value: 2612990.9; gal
